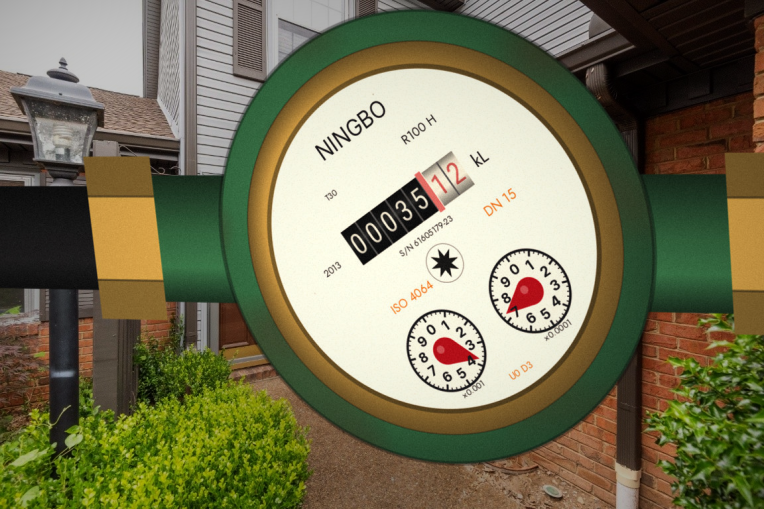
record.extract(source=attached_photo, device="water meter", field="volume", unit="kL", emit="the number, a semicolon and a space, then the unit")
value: 35.1237; kL
